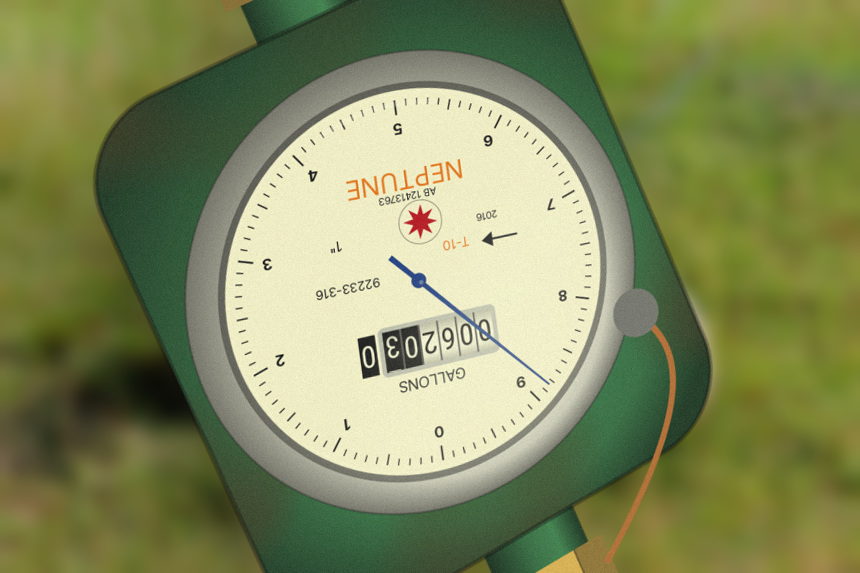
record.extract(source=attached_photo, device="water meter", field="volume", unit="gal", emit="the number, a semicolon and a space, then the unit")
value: 62028.8; gal
